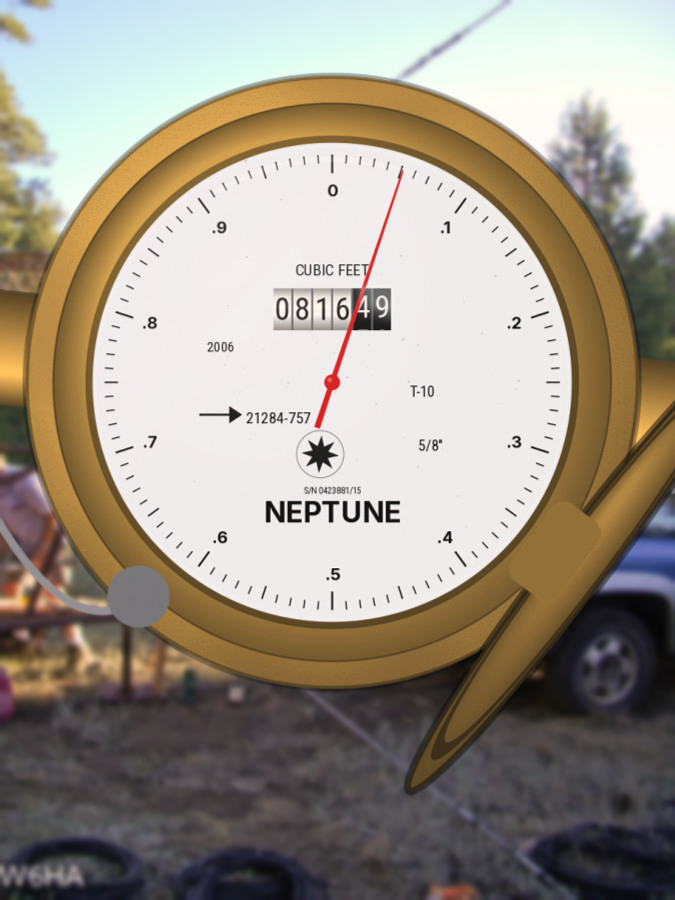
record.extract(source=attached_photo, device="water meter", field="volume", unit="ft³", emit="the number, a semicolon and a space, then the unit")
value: 81649.05; ft³
